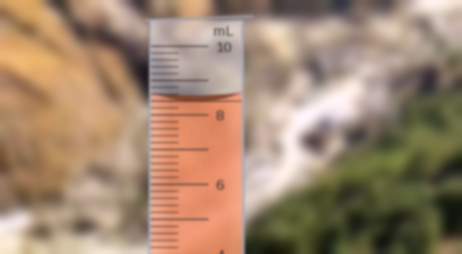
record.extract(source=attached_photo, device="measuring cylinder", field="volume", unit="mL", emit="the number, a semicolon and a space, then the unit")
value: 8.4; mL
